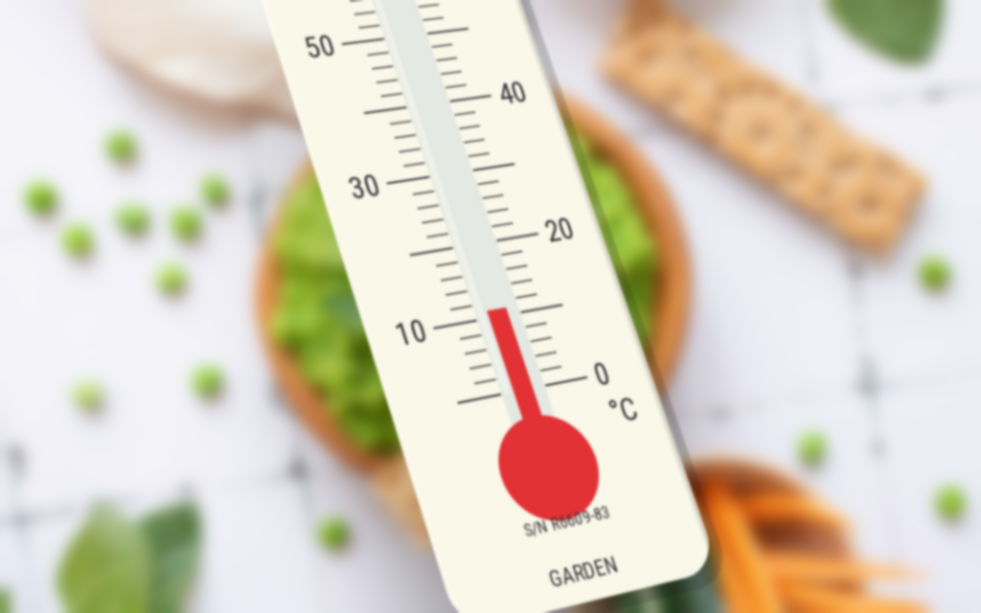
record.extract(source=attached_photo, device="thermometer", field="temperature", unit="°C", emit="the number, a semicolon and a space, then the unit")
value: 11; °C
